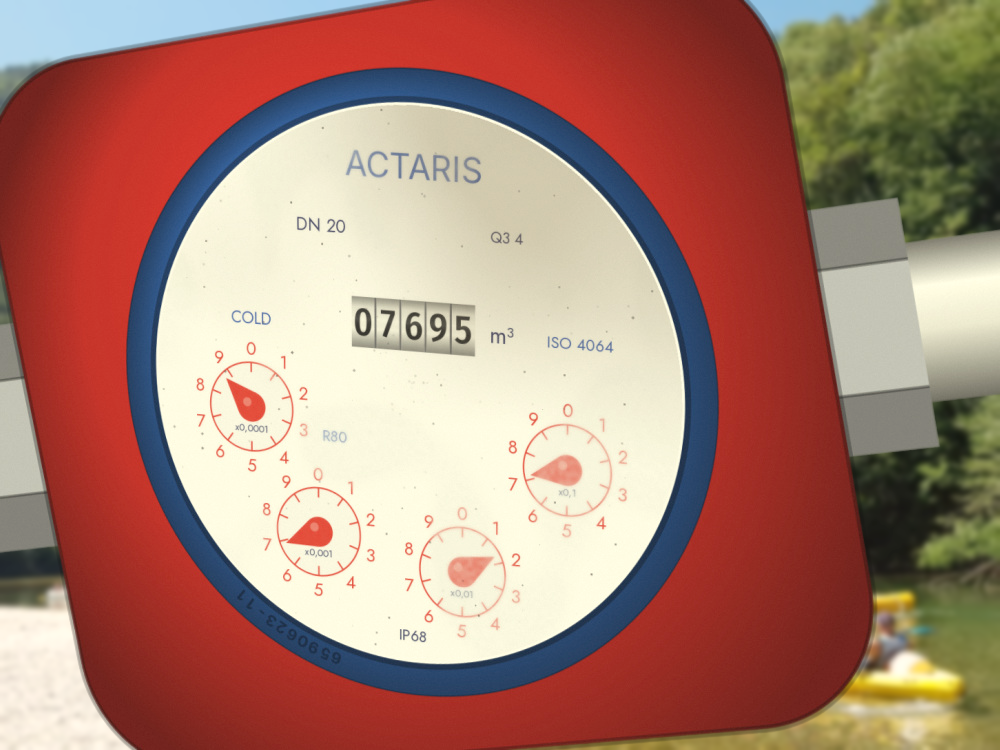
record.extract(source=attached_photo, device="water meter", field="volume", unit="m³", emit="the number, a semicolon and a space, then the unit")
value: 7695.7168; m³
